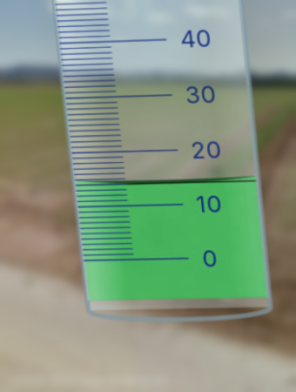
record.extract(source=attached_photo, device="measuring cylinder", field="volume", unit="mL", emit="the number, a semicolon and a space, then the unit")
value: 14; mL
